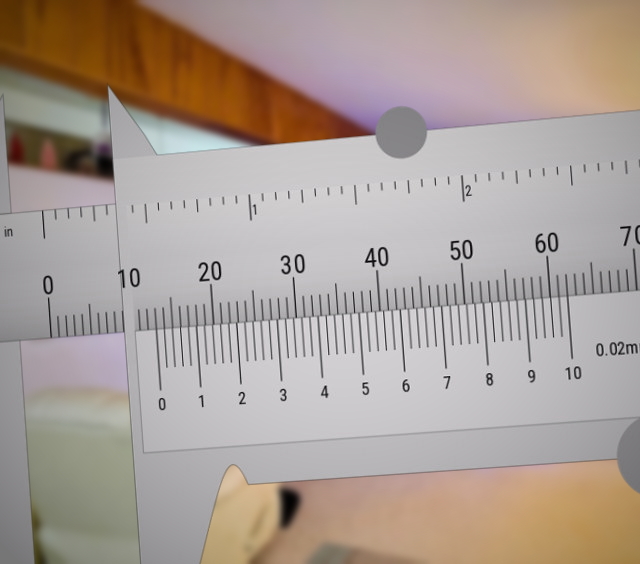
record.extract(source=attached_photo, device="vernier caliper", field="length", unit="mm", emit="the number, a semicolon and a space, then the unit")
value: 13.0; mm
